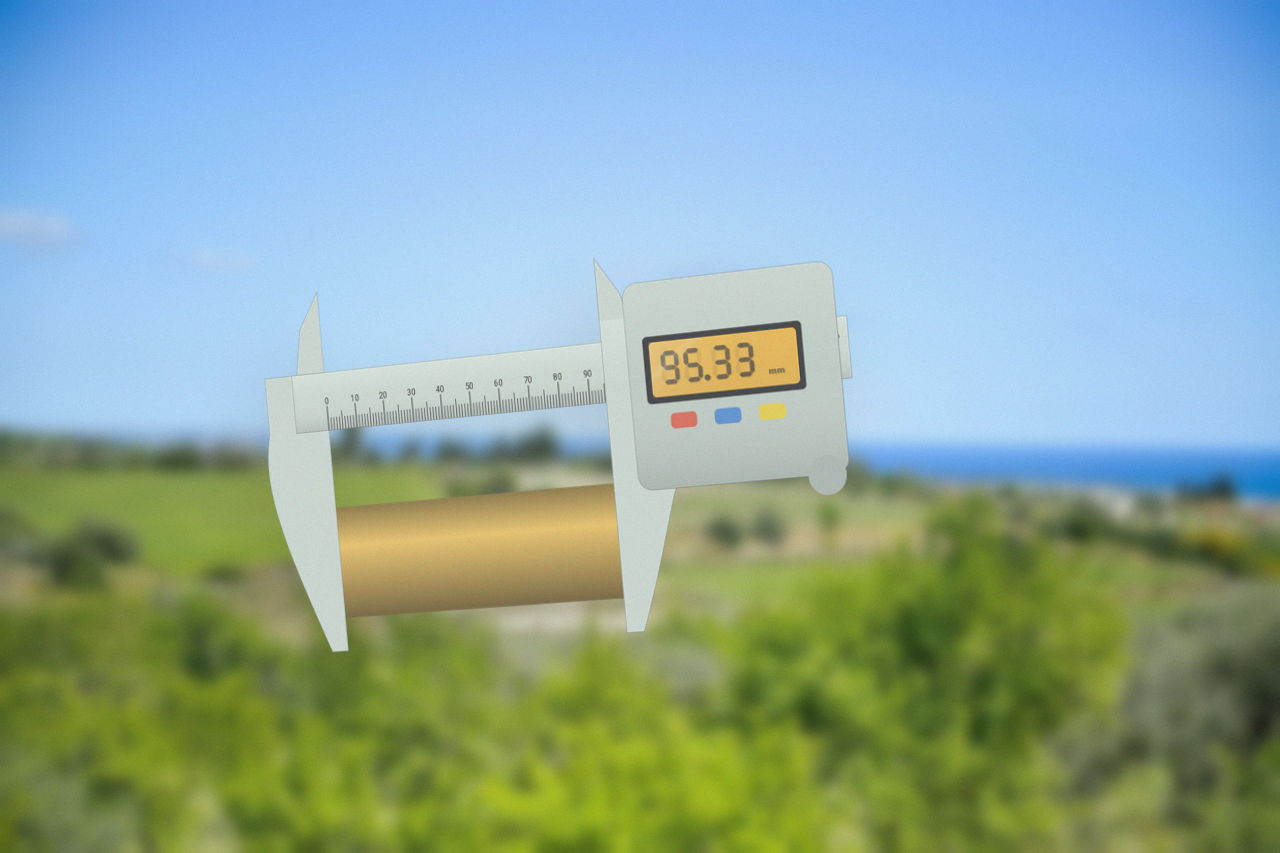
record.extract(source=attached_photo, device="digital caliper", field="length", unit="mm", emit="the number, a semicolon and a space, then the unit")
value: 95.33; mm
